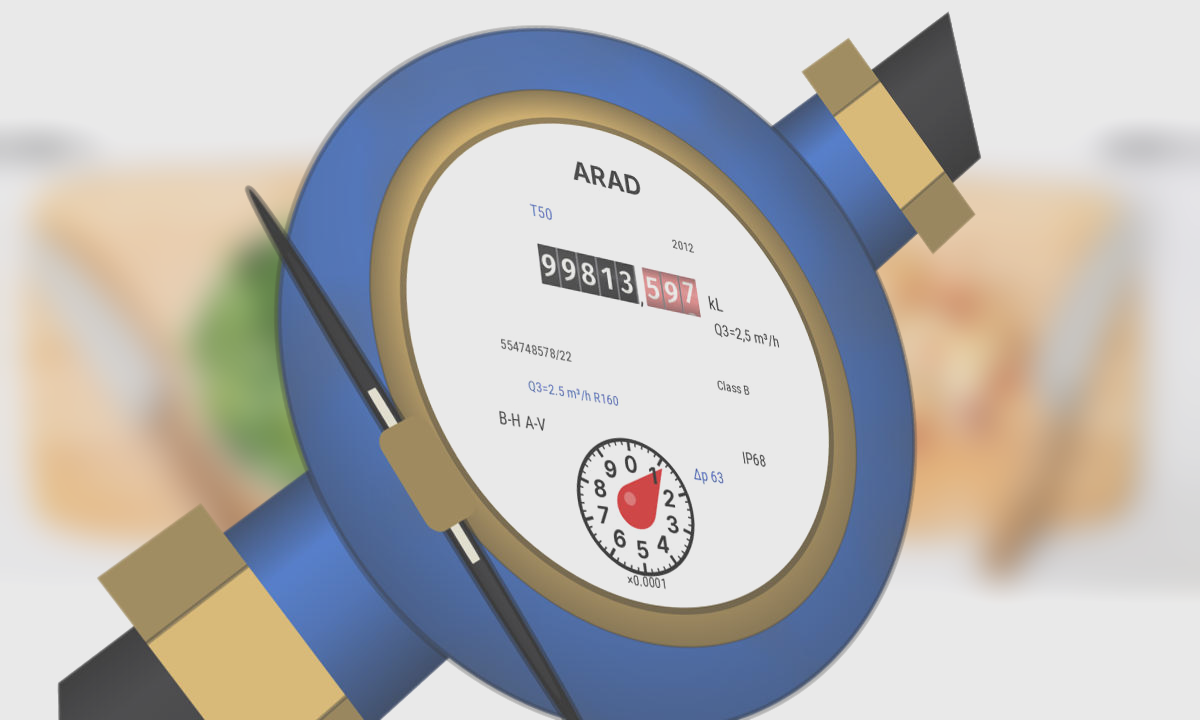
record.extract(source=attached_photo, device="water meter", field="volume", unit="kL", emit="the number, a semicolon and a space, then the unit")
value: 99813.5971; kL
